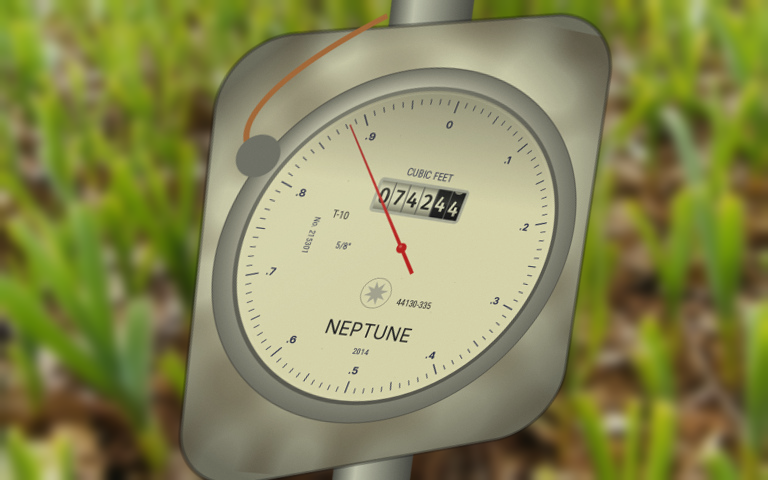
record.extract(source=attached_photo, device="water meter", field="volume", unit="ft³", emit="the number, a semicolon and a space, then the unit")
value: 74243.88; ft³
